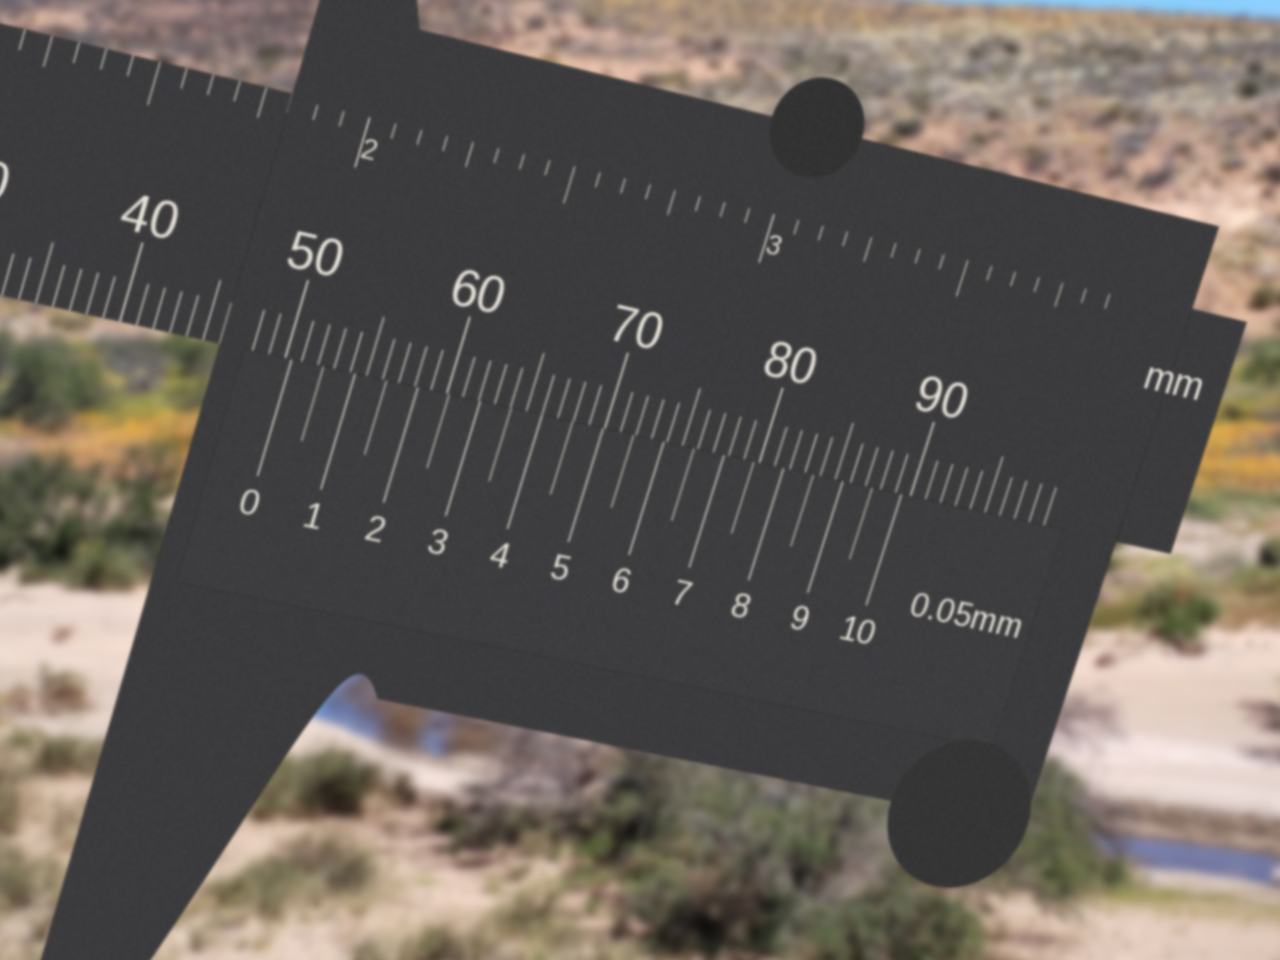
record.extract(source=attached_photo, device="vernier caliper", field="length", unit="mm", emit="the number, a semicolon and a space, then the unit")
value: 50.4; mm
